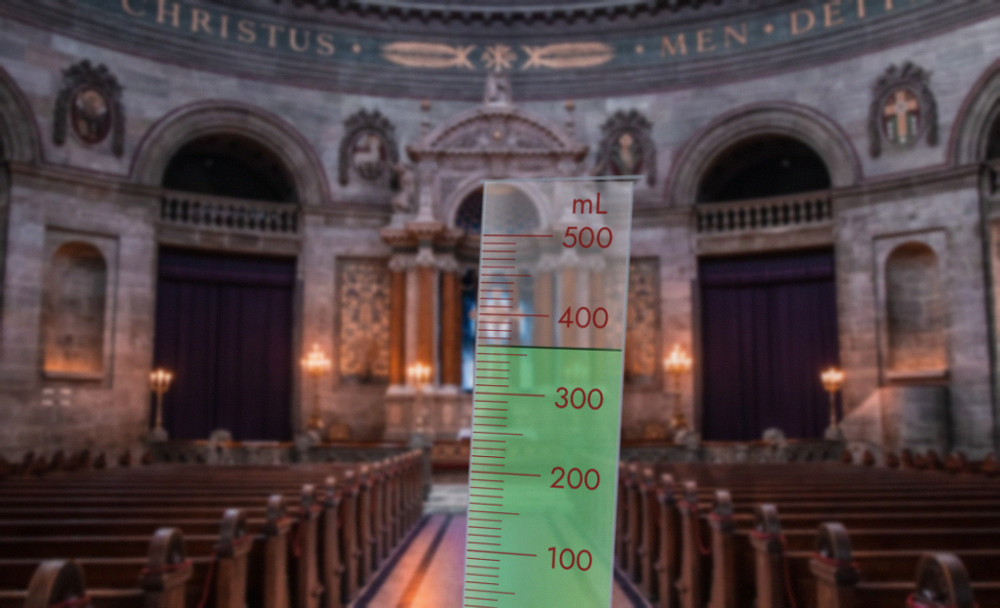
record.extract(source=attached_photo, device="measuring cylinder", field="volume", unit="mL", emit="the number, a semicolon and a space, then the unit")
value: 360; mL
